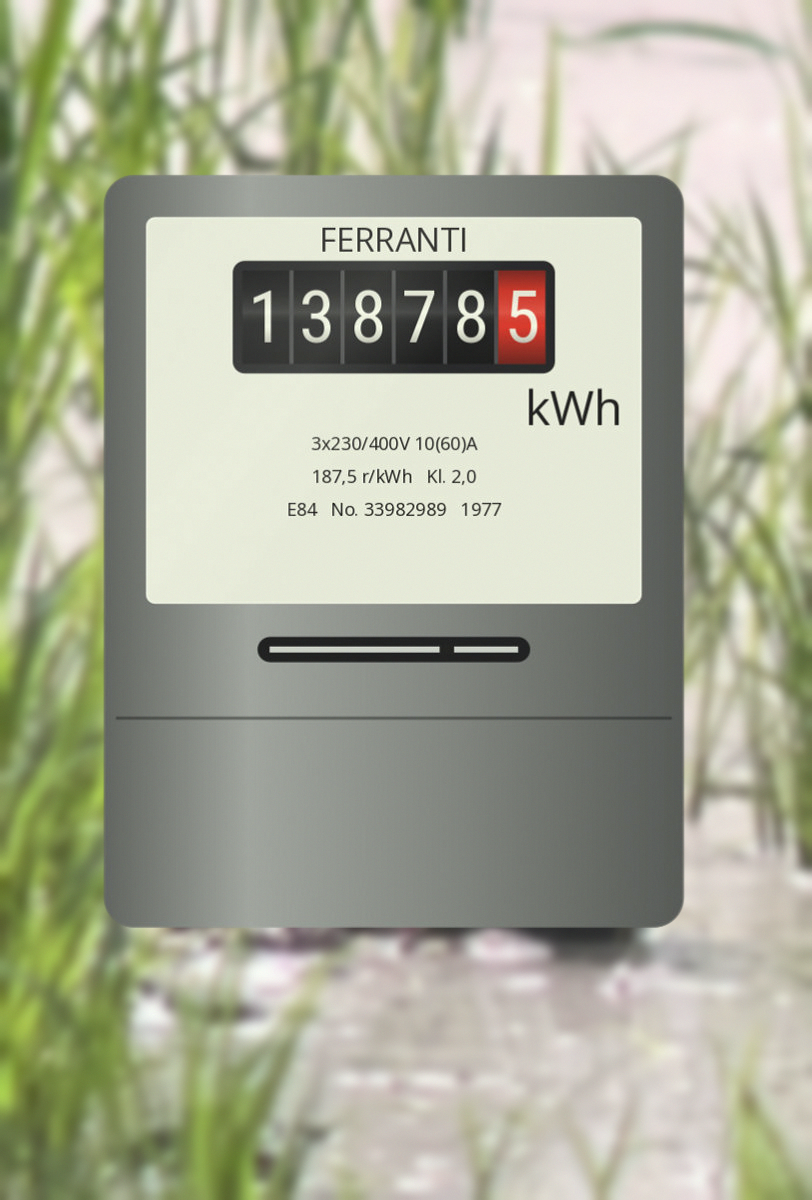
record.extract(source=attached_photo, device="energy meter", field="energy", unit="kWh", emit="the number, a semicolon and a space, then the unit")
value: 13878.5; kWh
